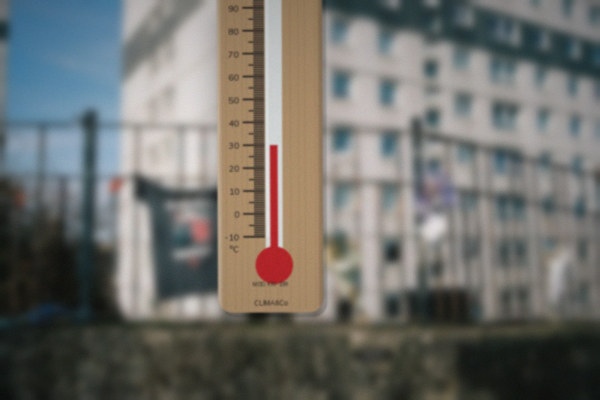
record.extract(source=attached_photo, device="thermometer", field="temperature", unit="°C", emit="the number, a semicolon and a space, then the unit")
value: 30; °C
